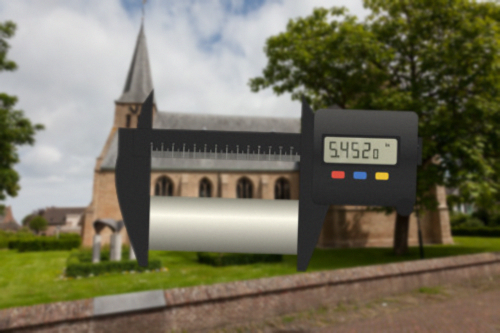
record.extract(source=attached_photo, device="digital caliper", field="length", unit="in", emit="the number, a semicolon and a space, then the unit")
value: 5.4520; in
